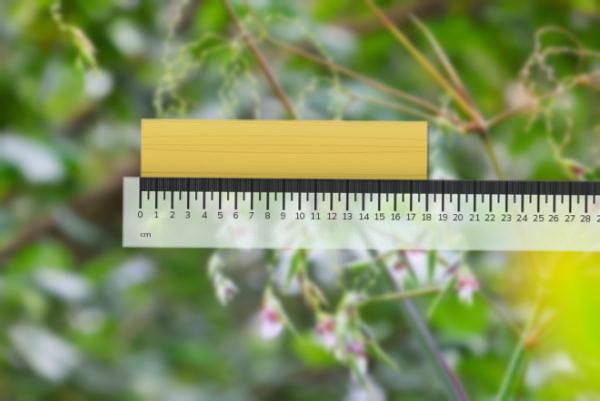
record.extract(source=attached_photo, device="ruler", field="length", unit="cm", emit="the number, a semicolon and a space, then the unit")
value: 18; cm
